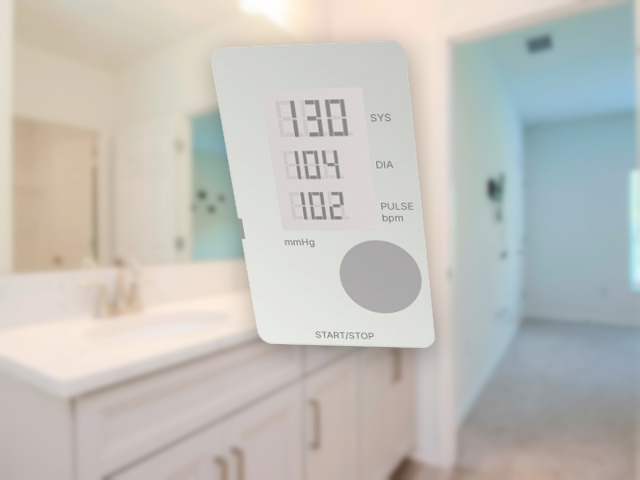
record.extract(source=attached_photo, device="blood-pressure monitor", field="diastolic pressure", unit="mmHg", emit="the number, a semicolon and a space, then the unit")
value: 104; mmHg
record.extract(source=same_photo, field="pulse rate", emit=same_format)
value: 102; bpm
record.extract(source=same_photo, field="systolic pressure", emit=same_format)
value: 130; mmHg
